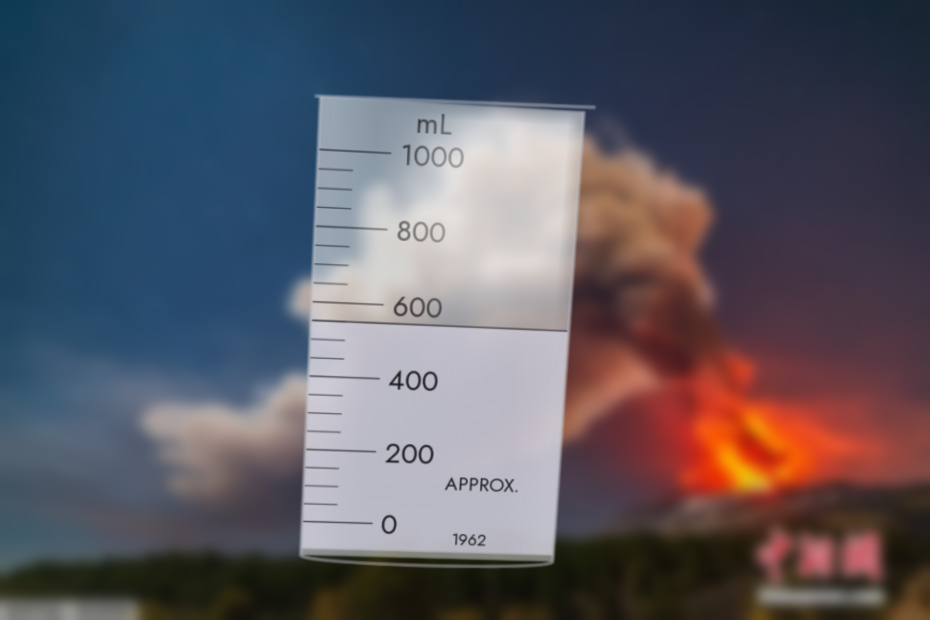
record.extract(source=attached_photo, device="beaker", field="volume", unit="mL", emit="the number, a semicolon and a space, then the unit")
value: 550; mL
